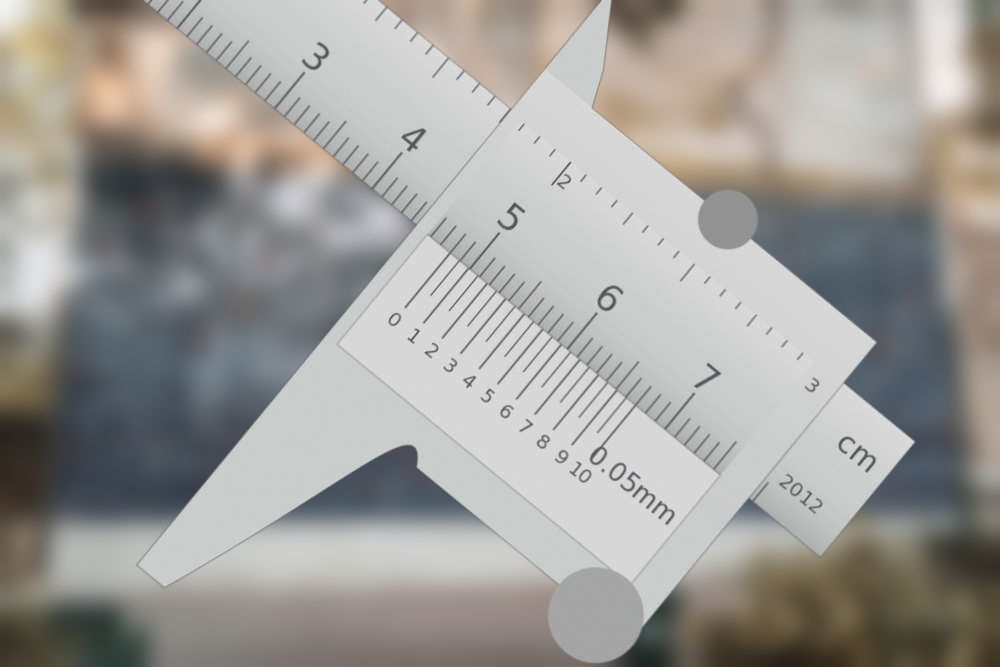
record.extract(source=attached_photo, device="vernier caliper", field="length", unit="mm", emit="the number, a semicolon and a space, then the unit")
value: 48.0; mm
